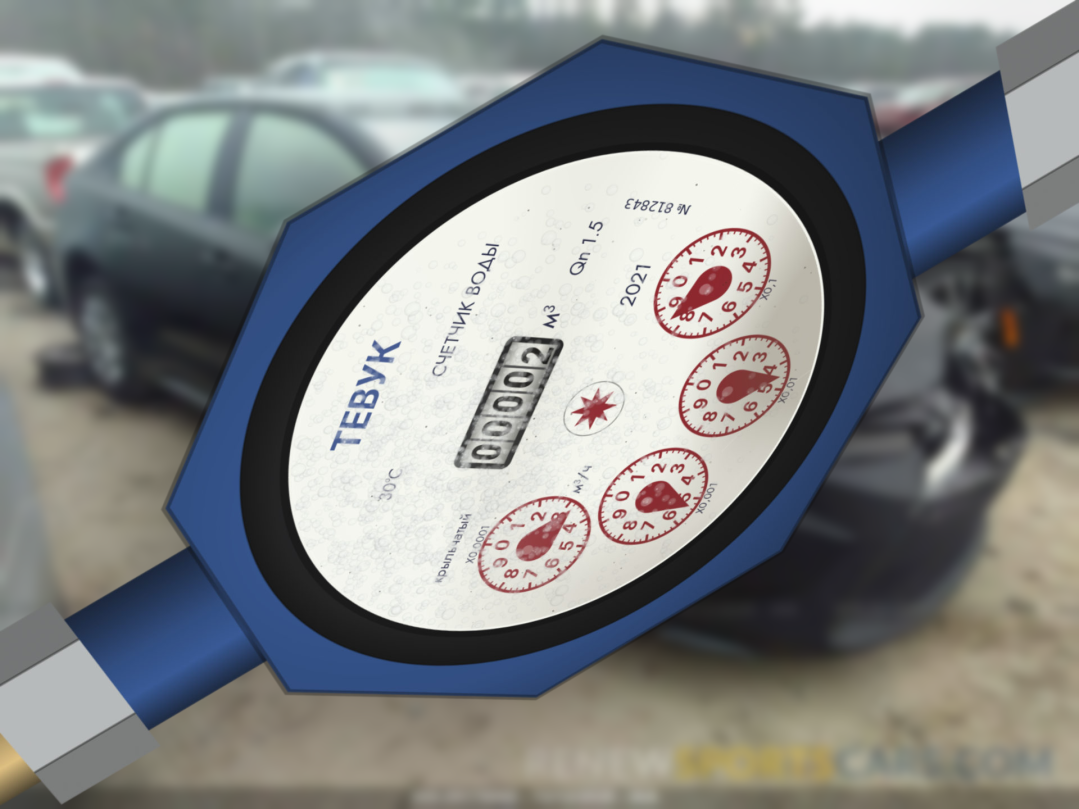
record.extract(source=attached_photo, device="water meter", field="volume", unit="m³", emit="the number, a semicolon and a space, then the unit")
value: 1.8453; m³
